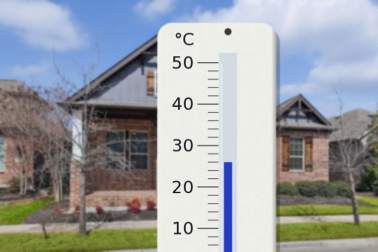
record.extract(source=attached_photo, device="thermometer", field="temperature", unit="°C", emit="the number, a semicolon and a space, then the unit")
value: 26; °C
